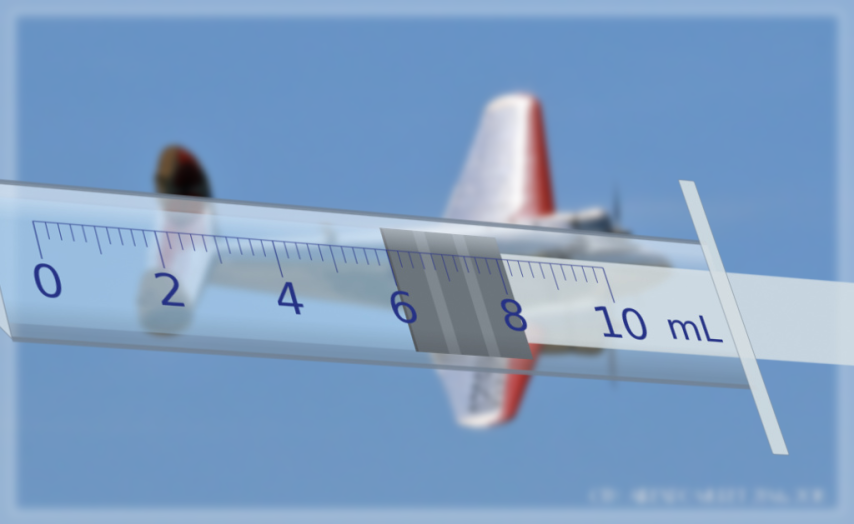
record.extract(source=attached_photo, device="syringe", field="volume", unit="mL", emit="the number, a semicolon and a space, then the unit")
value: 6; mL
